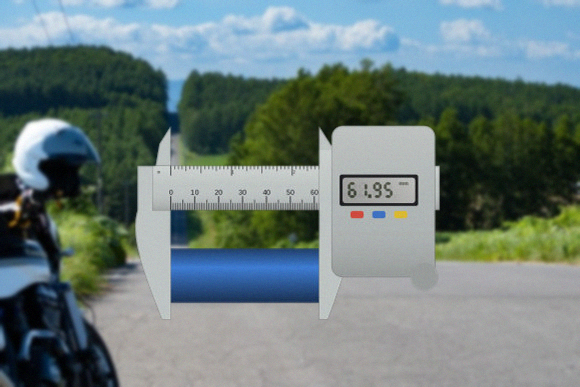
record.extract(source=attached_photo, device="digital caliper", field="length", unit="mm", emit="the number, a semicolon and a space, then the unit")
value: 61.95; mm
